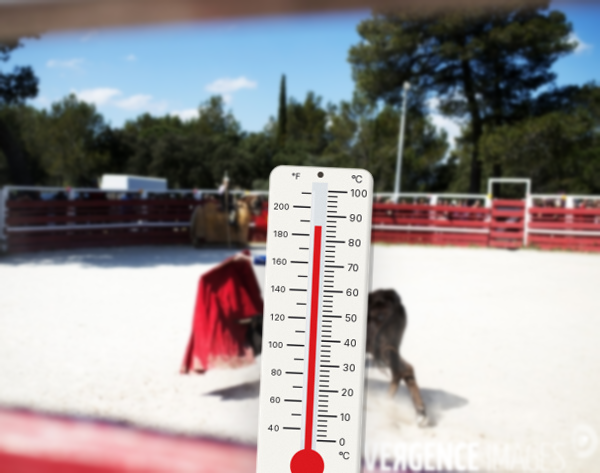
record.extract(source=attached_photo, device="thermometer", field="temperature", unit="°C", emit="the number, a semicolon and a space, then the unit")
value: 86; °C
